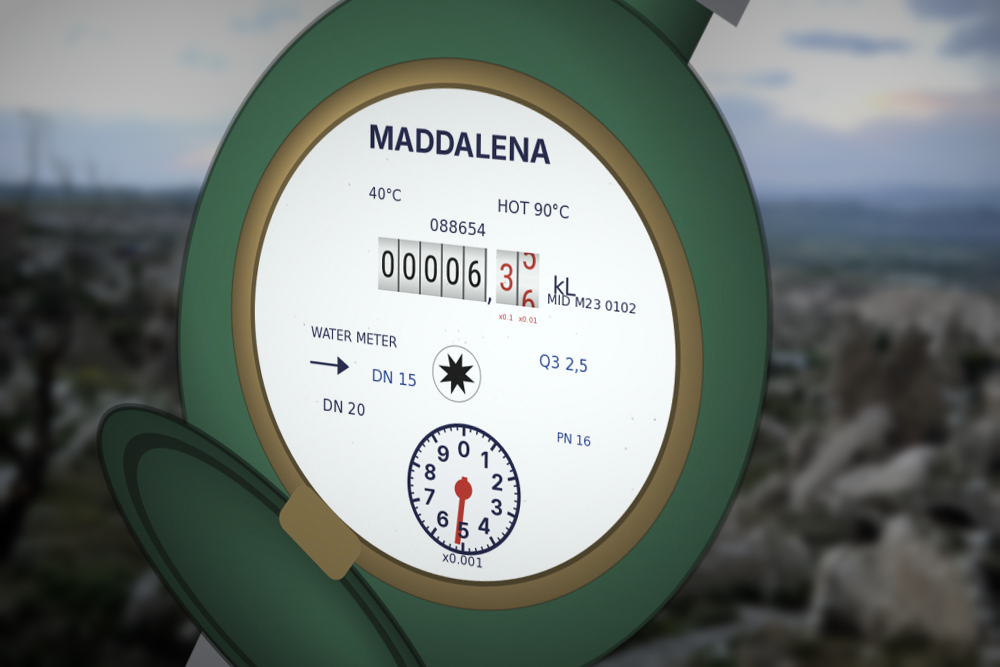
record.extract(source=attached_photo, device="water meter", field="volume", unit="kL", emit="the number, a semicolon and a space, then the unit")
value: 6.355; kL
